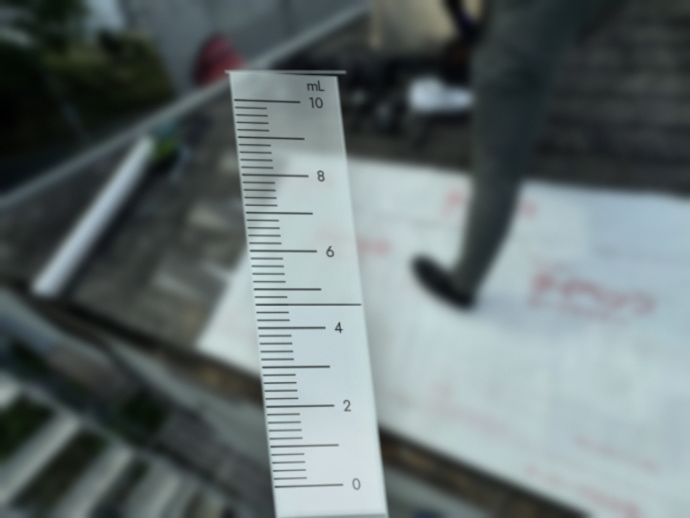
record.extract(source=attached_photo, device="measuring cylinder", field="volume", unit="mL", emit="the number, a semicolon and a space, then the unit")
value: 4.6; mL
